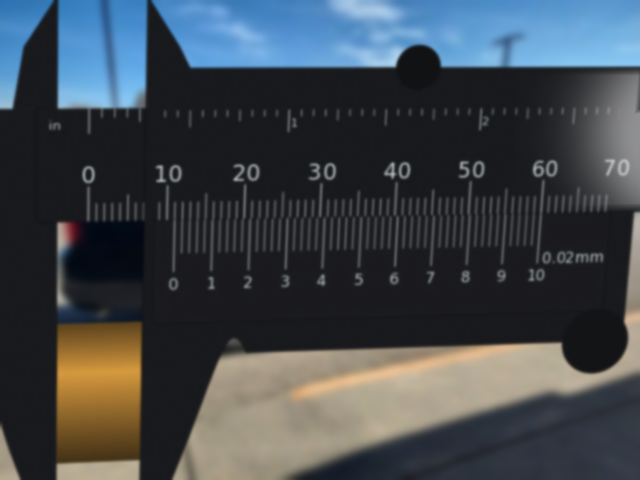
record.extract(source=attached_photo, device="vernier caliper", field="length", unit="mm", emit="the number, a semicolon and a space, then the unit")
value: 11.0; mm
